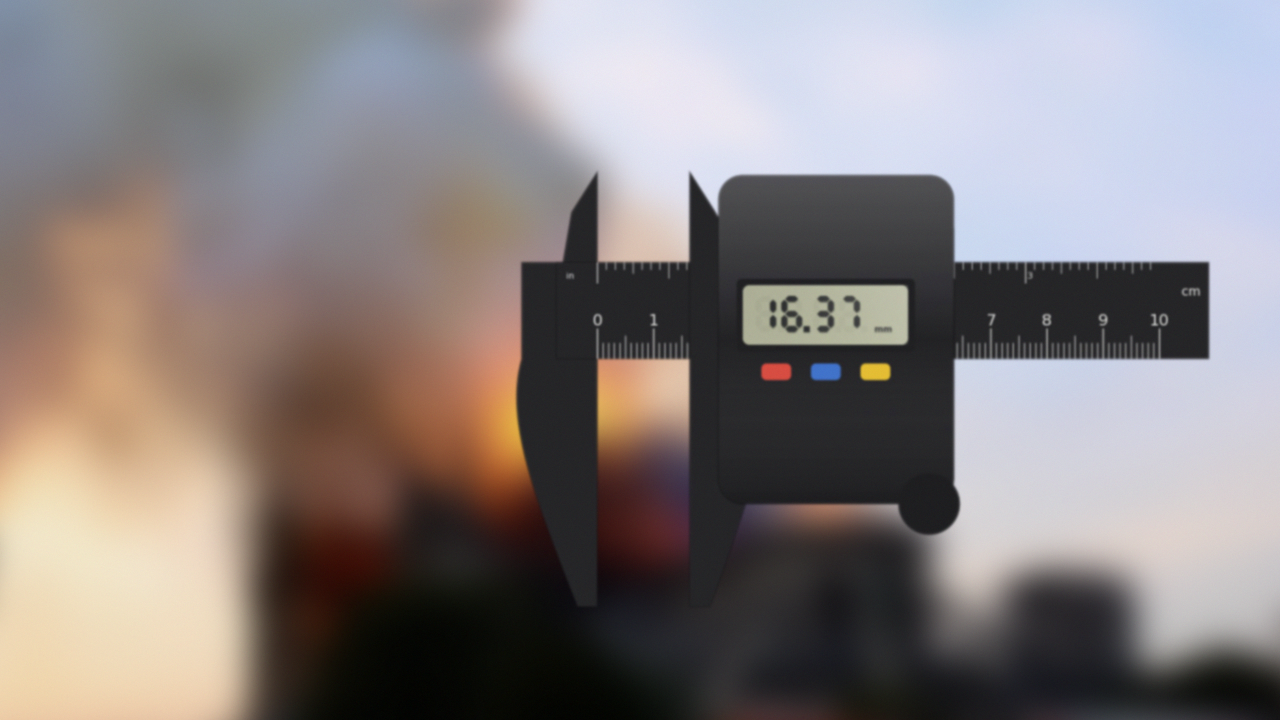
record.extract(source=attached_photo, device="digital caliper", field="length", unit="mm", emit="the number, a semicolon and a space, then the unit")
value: 16.37; mm
